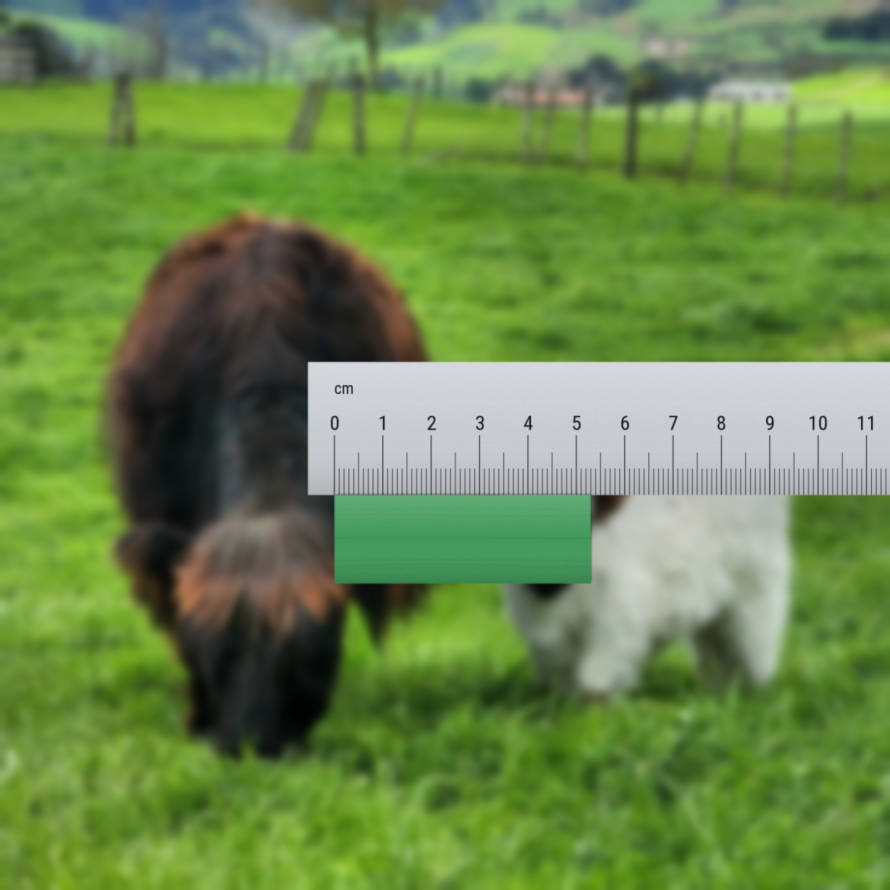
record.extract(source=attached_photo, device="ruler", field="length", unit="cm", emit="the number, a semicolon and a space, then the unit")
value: 5.3; cm
